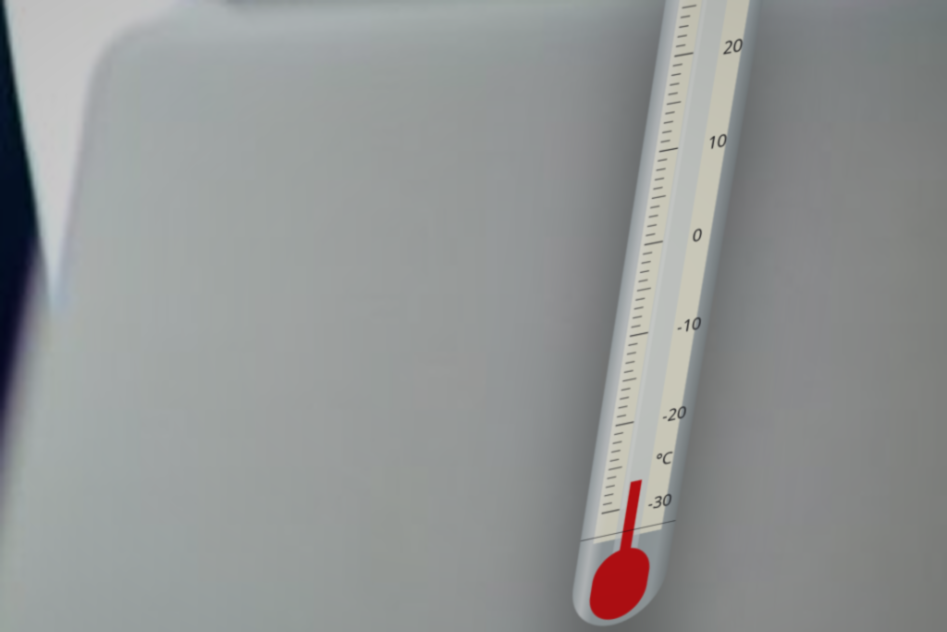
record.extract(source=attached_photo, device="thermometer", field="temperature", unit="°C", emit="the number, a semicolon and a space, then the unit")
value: -27; °C
